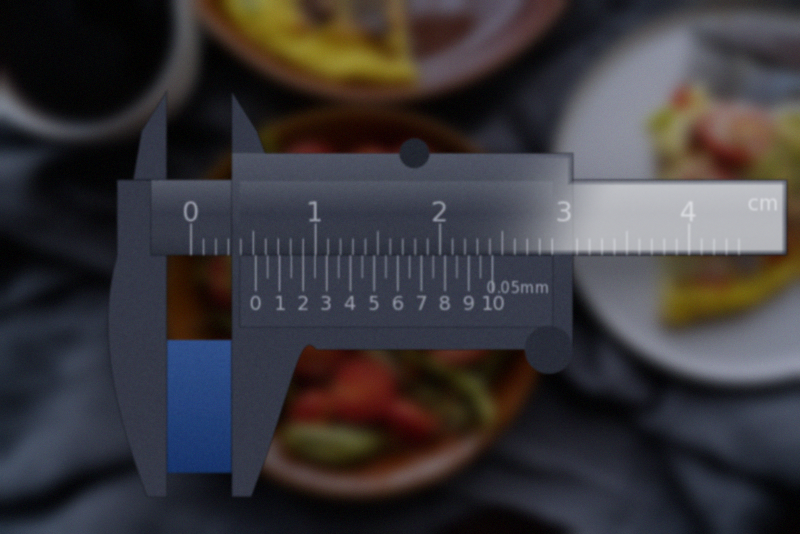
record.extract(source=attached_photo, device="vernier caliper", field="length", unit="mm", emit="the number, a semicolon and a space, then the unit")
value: 5.2; mm
